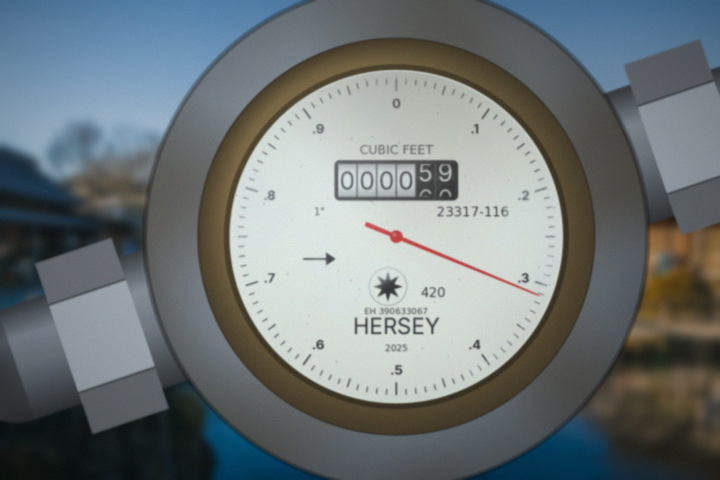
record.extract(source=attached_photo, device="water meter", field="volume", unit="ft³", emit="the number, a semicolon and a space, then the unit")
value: 59.31; ft³
